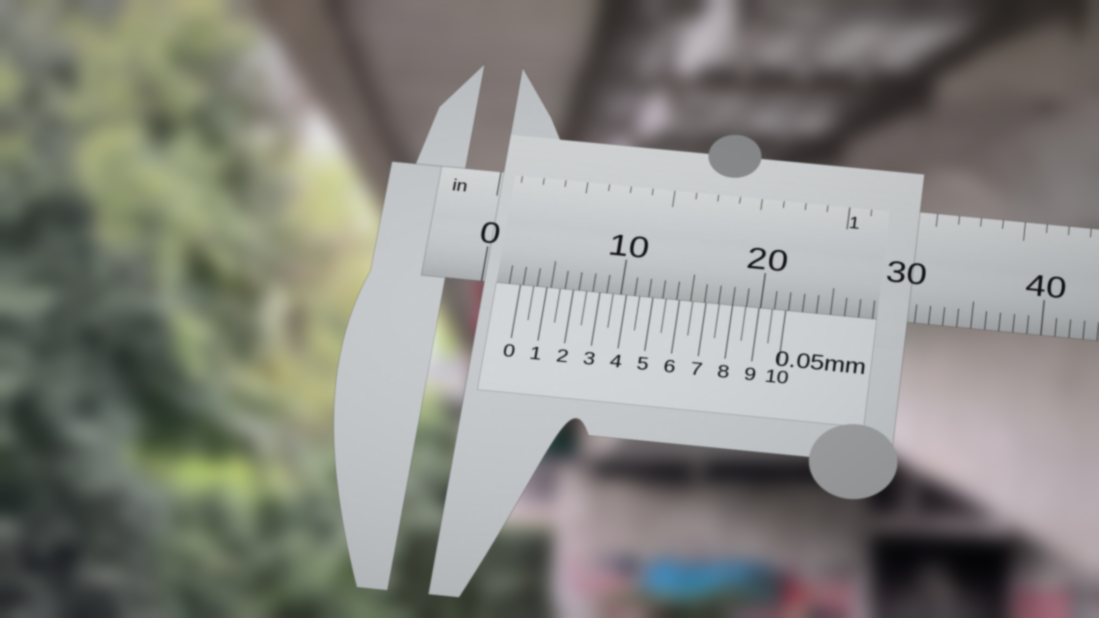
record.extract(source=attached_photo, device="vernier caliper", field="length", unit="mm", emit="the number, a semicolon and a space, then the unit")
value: 2.8; mm
